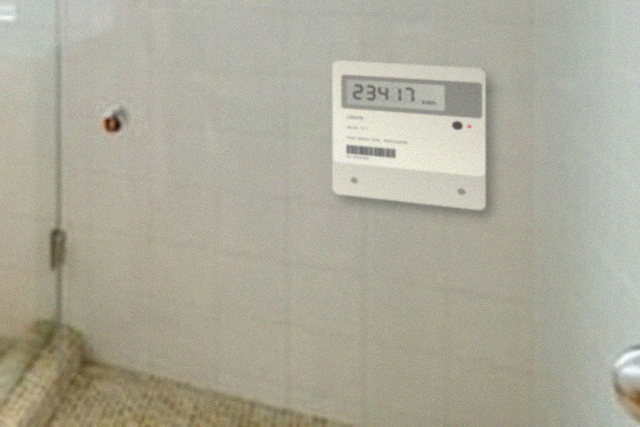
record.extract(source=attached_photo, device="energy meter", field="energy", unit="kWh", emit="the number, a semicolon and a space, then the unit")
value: 23417; kWh
